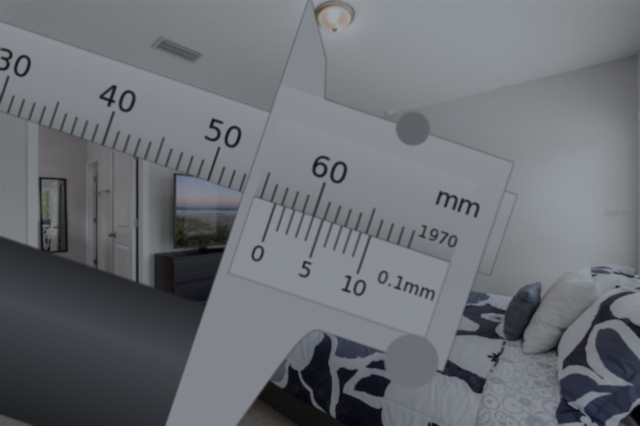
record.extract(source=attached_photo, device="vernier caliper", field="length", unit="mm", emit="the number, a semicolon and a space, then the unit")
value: 56.4; mm
